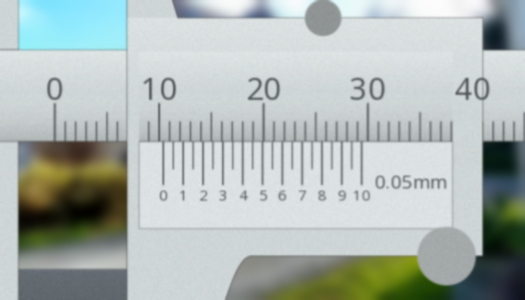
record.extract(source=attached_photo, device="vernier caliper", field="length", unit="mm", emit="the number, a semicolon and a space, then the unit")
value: 10.4; mm
